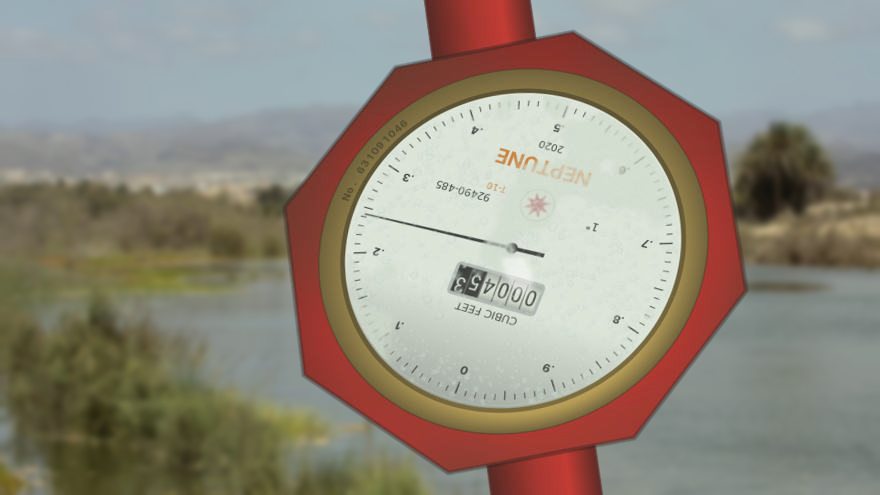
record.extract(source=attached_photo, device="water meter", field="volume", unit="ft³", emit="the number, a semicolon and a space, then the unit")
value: 453.24; ft³
